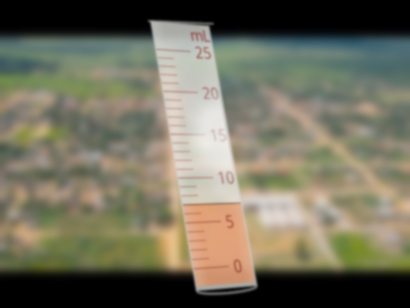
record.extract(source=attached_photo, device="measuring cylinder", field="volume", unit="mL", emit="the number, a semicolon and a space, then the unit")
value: 7; mL
